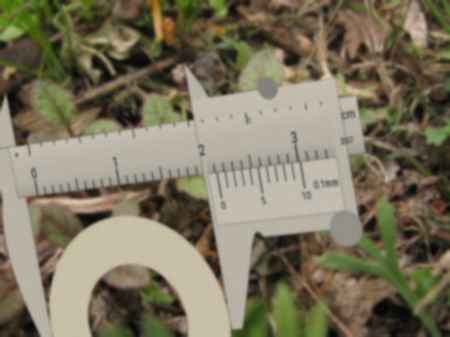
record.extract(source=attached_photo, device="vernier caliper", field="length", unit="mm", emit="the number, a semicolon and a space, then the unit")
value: 21.2; mm
